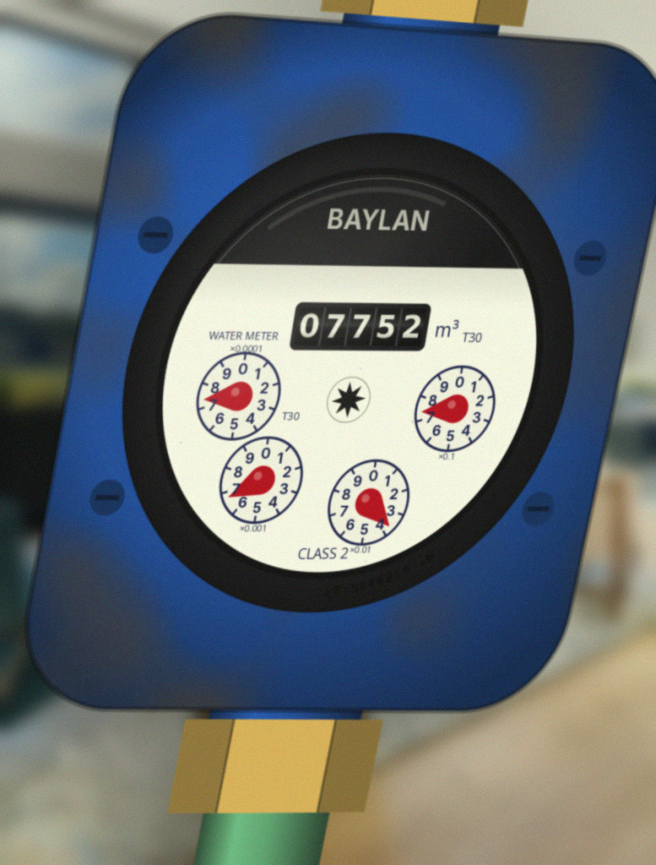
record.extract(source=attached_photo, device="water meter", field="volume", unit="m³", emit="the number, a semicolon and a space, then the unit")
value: 7752.7367; m³
